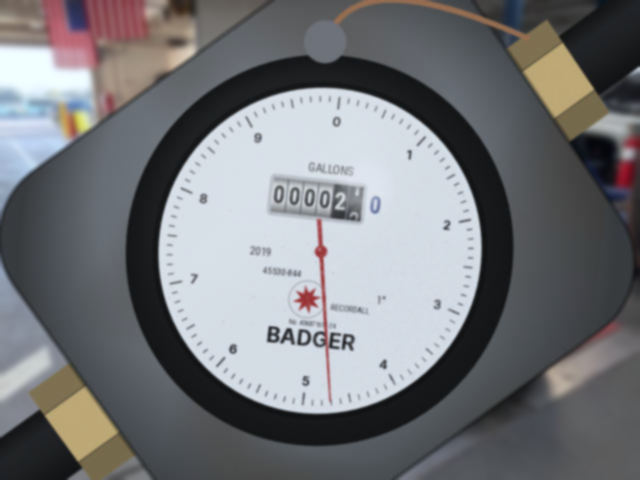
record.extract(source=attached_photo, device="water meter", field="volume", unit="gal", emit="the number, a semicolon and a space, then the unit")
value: 214.7; gal
